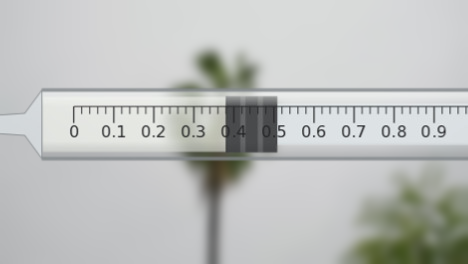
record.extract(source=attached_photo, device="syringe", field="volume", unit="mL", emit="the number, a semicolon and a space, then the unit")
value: 0.38; mL
